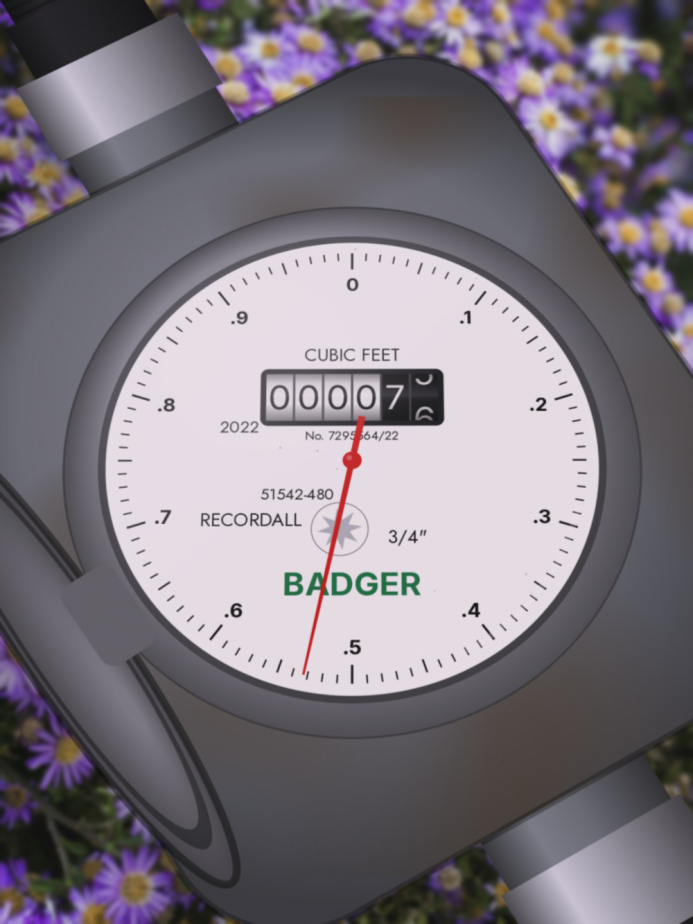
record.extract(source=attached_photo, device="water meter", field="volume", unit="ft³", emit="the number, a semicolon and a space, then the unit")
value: 75.53; ft³
